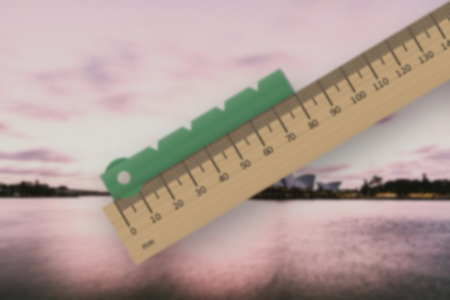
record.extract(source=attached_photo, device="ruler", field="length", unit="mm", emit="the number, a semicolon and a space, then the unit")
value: 80; mm
